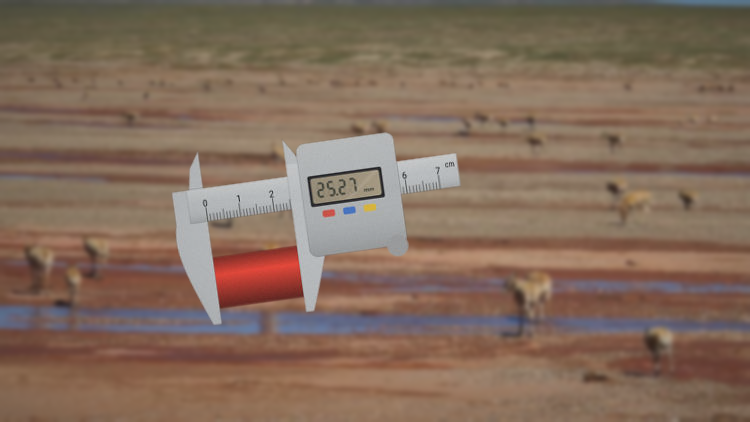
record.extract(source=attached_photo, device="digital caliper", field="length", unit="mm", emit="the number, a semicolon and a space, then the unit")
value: 25.27; mm
